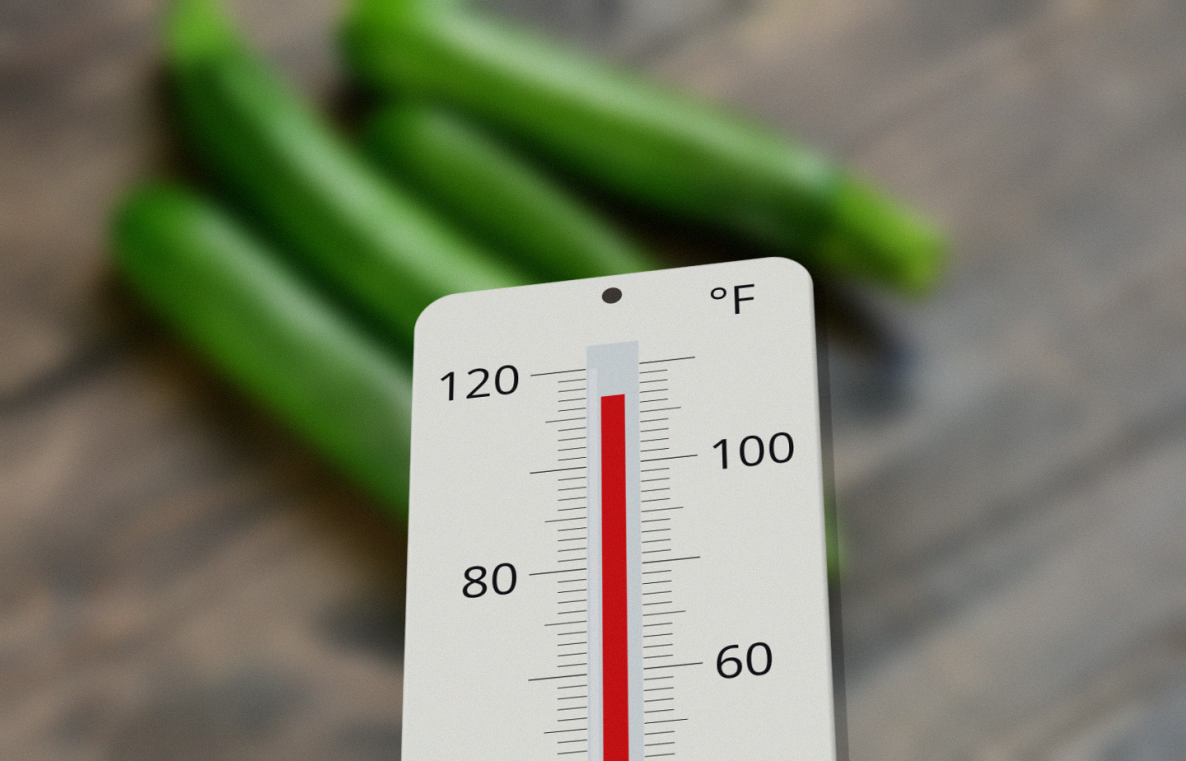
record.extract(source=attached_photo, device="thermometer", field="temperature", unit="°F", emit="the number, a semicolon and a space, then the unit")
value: 114; °F
